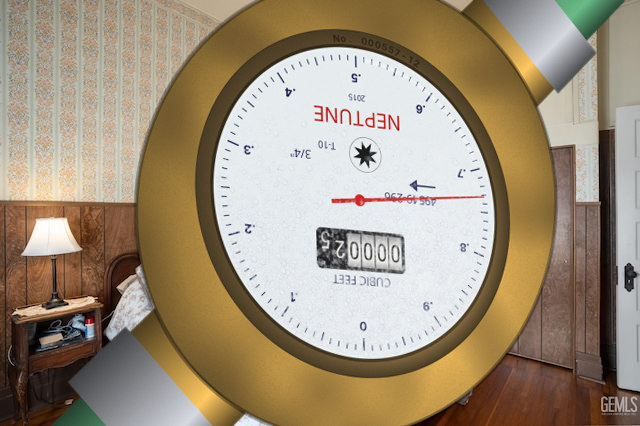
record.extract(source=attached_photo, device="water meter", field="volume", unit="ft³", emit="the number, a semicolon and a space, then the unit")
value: 24.73; ft³
